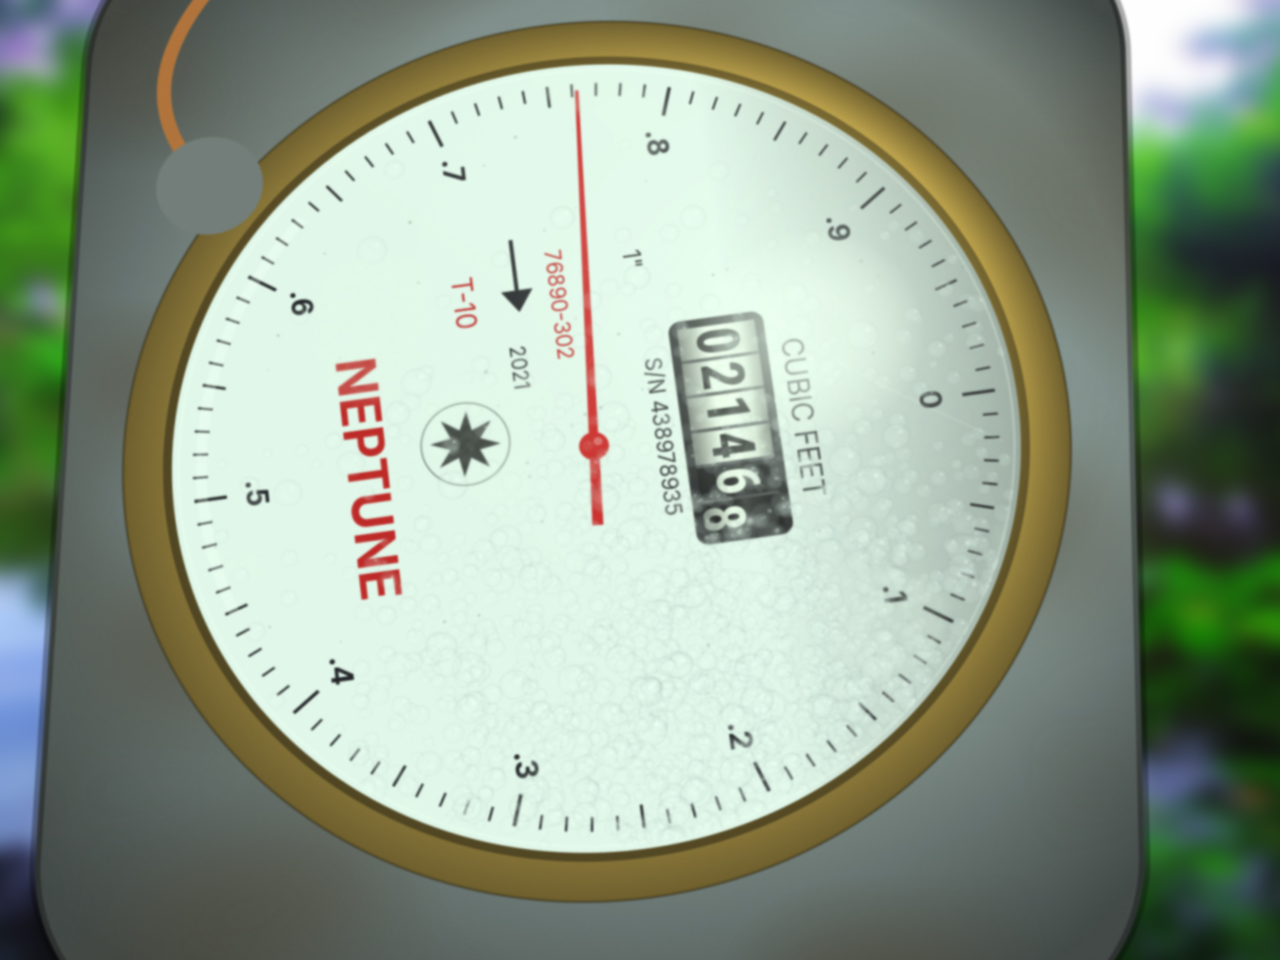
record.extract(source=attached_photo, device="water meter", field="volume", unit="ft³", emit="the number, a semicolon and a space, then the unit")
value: 21467.76; ft³
